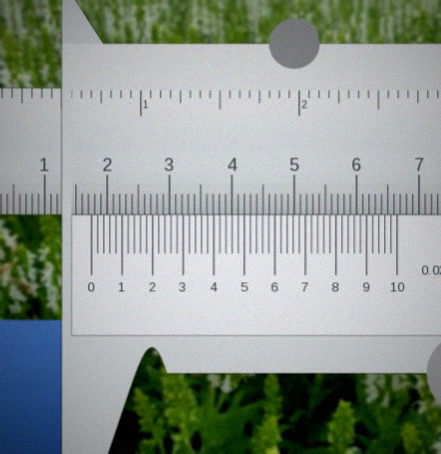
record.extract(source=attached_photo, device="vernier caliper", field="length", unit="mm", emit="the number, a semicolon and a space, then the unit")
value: 17.5; mm
